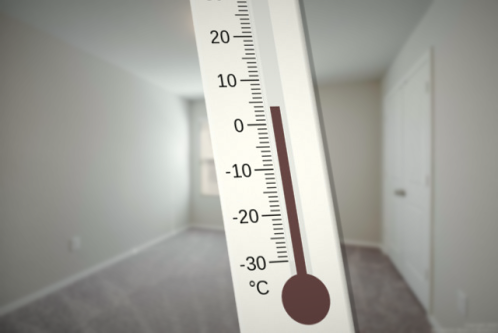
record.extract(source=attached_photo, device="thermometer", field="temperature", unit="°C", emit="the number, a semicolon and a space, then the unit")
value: 4; °C
